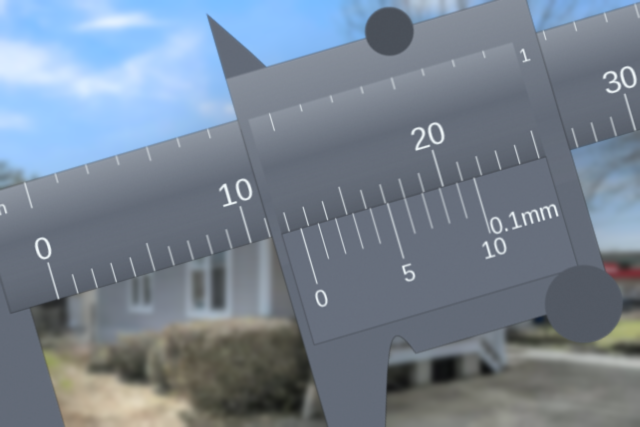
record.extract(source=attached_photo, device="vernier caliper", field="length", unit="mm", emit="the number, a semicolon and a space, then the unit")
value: 12.6; mm
